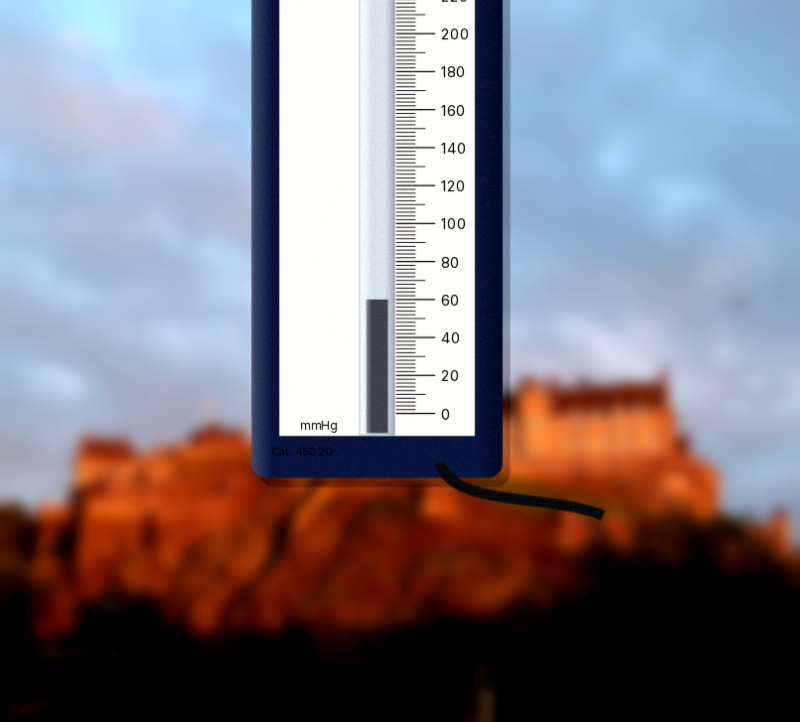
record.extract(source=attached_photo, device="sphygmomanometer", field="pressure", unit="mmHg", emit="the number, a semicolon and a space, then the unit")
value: 60; mmHg
